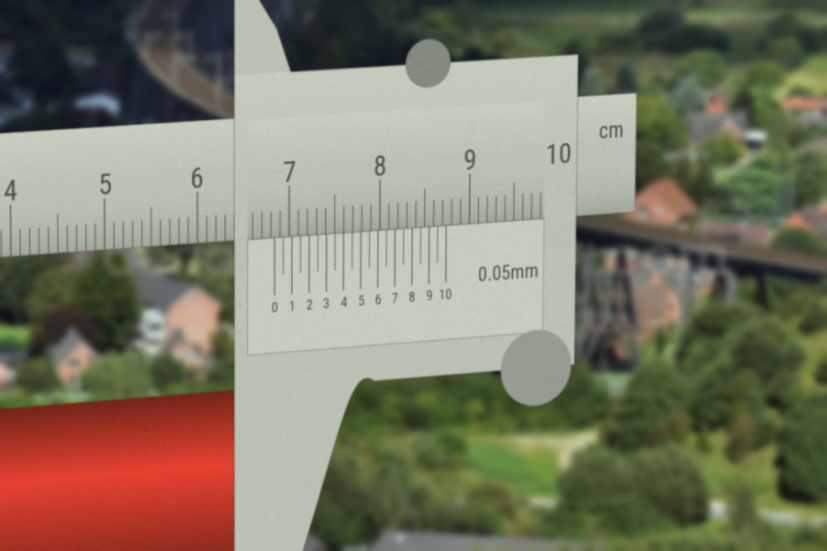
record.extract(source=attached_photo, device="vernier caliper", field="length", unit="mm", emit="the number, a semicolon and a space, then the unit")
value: 68.4; mm
